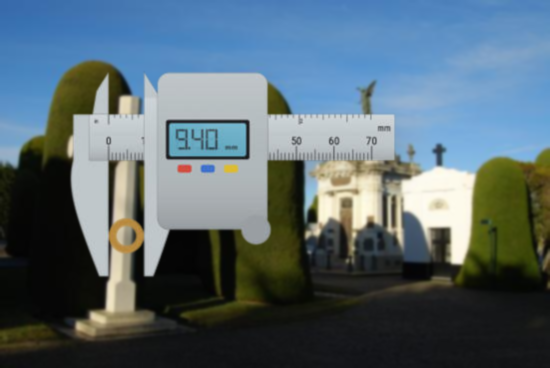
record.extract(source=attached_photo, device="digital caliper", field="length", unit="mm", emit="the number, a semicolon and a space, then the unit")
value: 9.40; mm
